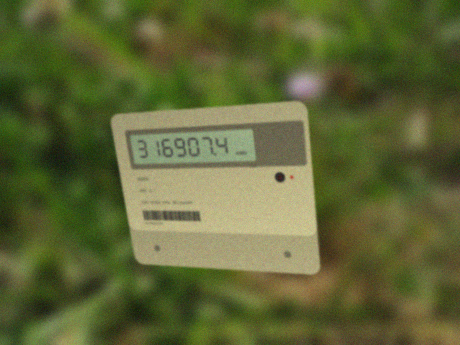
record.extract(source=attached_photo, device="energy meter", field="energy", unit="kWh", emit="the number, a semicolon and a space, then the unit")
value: 316907.4; kWh
